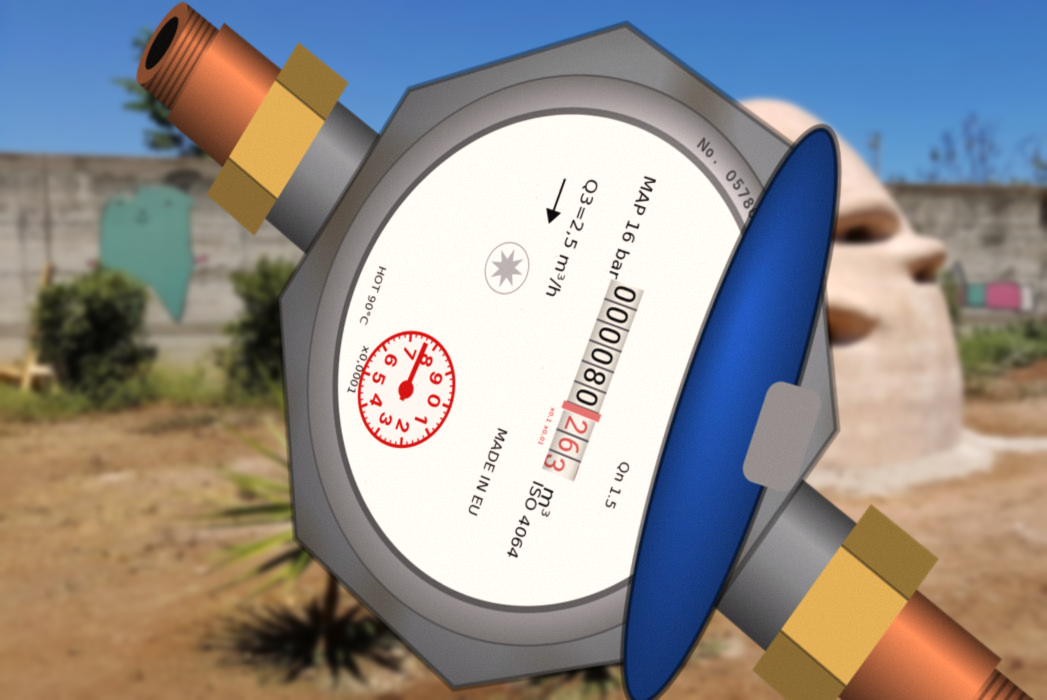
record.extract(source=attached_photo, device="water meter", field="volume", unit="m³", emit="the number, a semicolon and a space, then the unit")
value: 80.2627; m³
